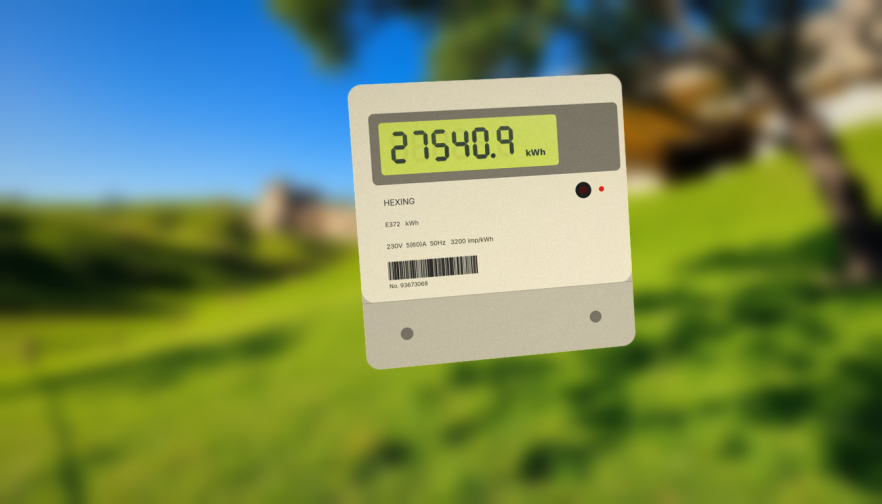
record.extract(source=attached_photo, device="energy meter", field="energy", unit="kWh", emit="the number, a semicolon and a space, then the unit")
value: 27540.9; kWh
